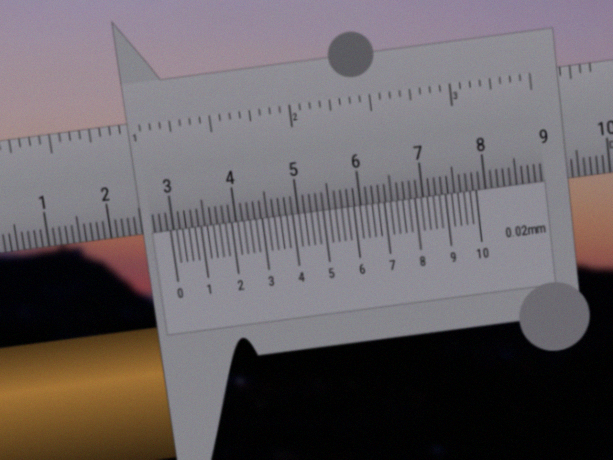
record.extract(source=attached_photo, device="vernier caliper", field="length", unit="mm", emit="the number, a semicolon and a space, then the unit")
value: 29.5; mm
